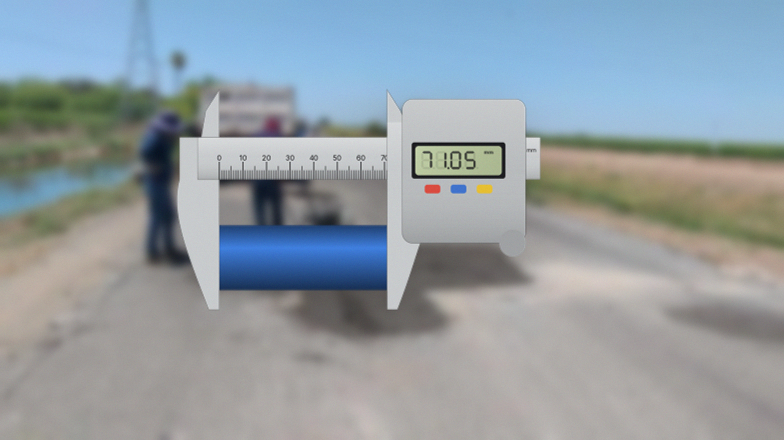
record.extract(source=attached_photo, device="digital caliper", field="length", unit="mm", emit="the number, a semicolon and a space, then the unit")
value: 71.05; mm
